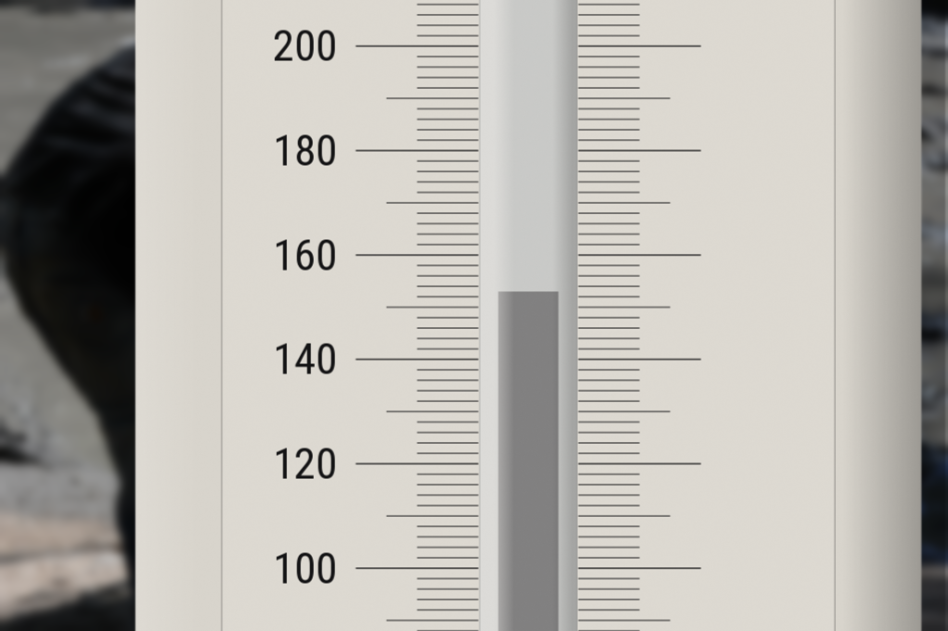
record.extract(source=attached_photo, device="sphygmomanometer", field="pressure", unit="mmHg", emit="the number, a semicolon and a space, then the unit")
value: 153; mmHg
